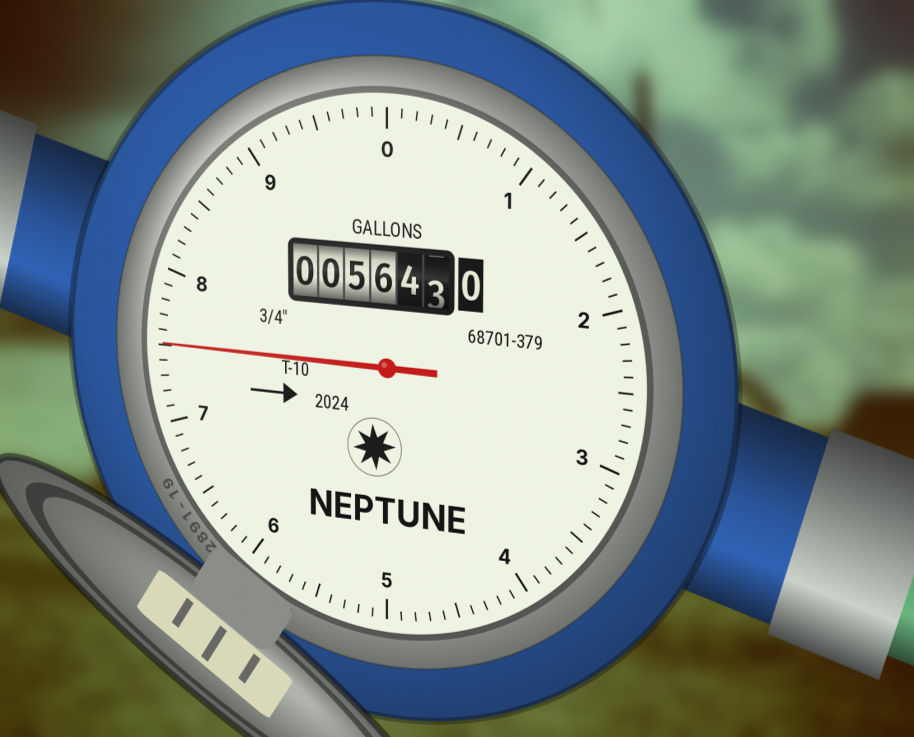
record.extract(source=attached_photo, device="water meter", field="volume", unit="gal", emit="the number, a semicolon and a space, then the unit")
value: 56427.5; gal
